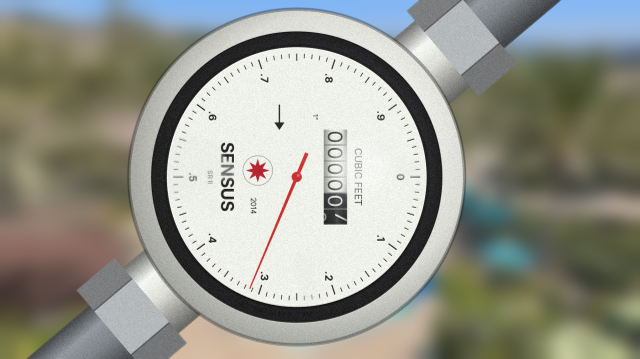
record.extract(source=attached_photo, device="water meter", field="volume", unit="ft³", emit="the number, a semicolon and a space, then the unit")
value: 7.31; ft³
